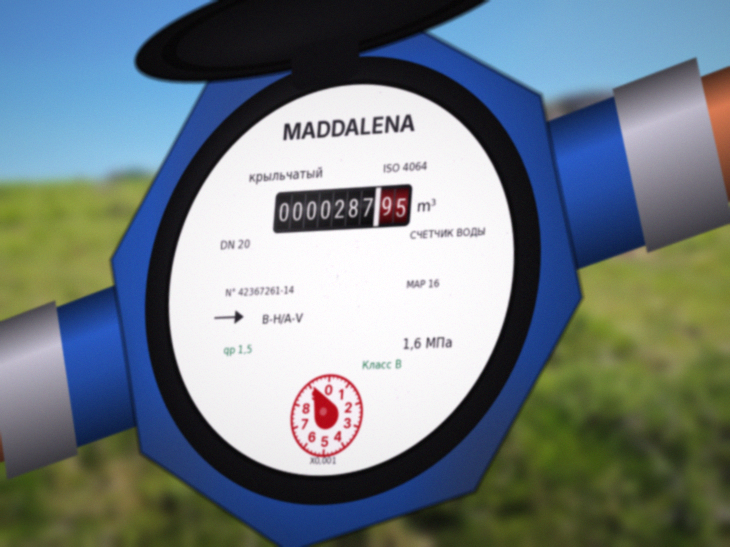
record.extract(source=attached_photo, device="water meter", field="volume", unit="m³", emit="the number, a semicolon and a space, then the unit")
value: 287.949; m³
